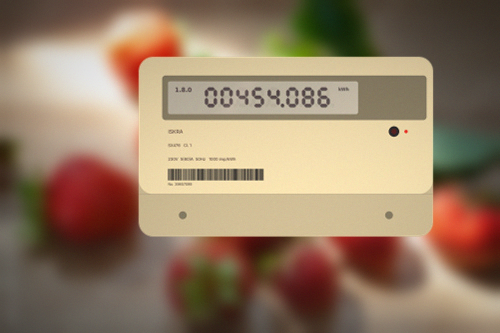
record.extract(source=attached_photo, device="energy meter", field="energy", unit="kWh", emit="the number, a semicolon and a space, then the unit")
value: 454.086; kWh
